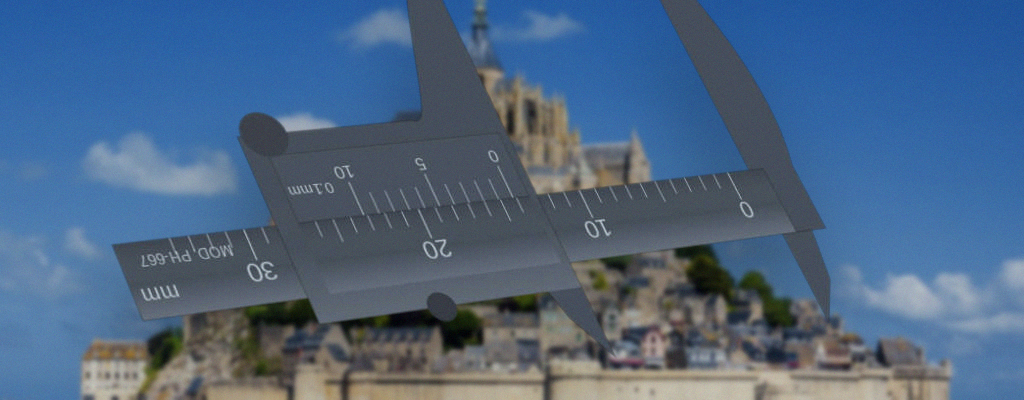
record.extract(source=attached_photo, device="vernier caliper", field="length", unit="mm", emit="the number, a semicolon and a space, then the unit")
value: 14.2; mm
